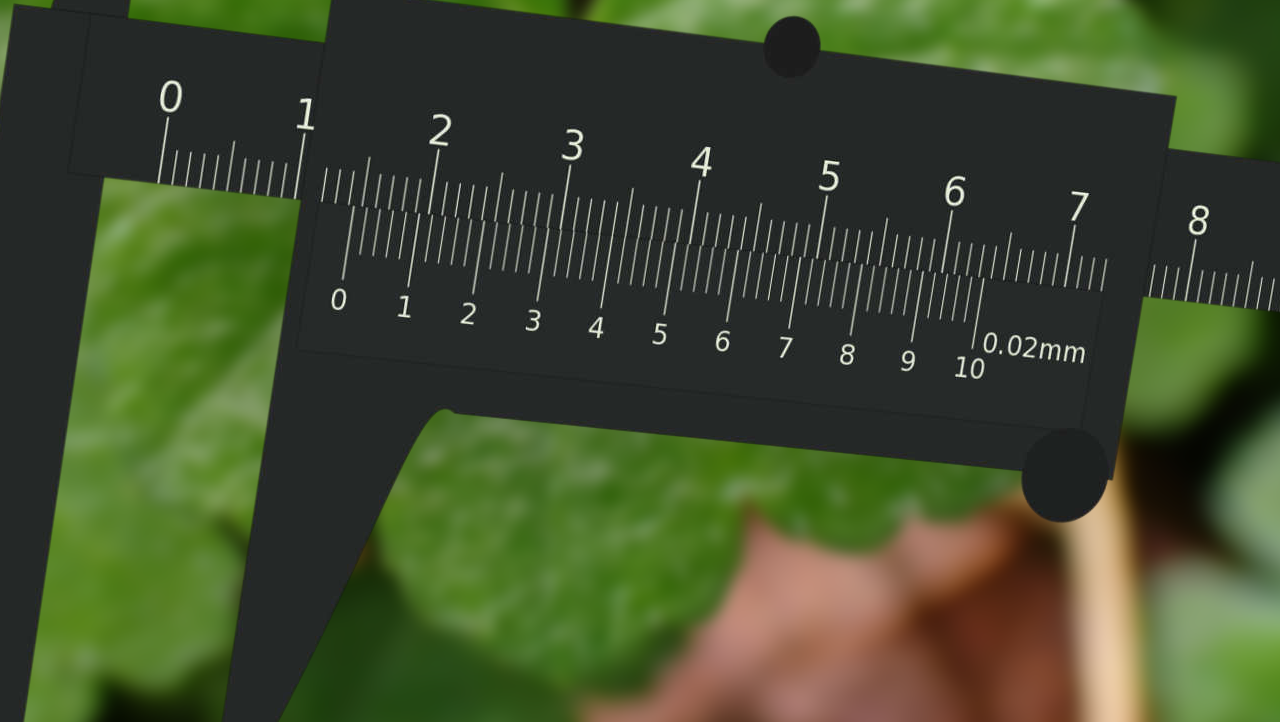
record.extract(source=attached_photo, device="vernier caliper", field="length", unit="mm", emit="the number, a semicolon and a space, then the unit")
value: 14.4; mm
